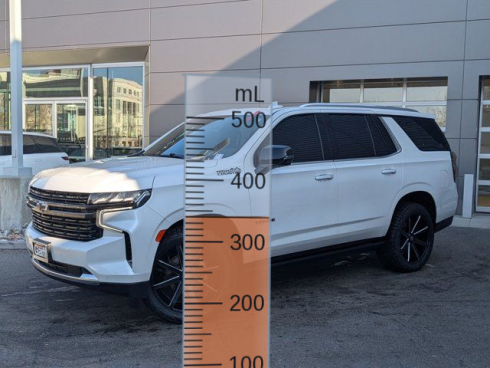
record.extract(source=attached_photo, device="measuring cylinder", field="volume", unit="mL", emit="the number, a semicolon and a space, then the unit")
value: 340; mL
